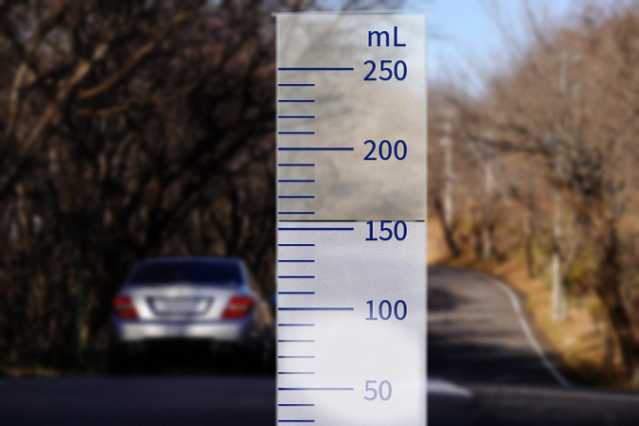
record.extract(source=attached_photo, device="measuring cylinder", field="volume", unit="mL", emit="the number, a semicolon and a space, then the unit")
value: 155; mL
